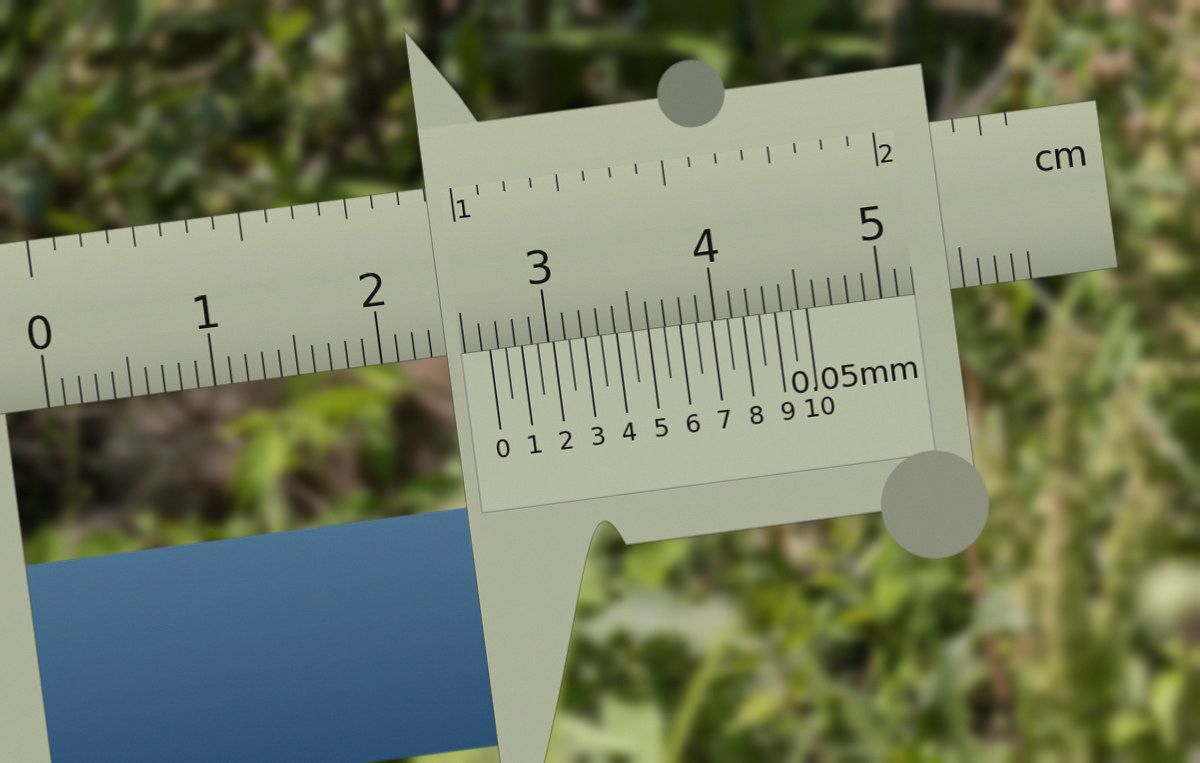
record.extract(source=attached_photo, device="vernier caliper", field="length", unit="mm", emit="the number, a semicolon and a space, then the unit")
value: 26.5; mm
